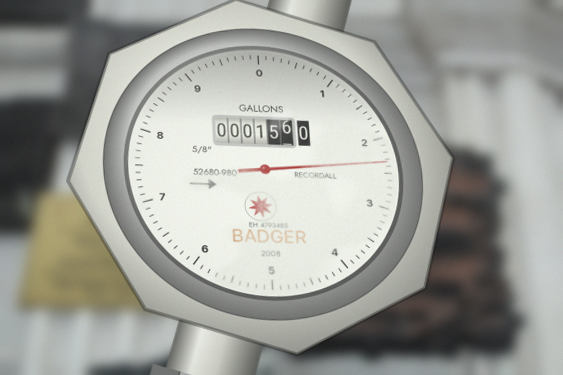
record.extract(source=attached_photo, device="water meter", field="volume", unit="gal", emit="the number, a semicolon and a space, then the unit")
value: 1562.3; gal
